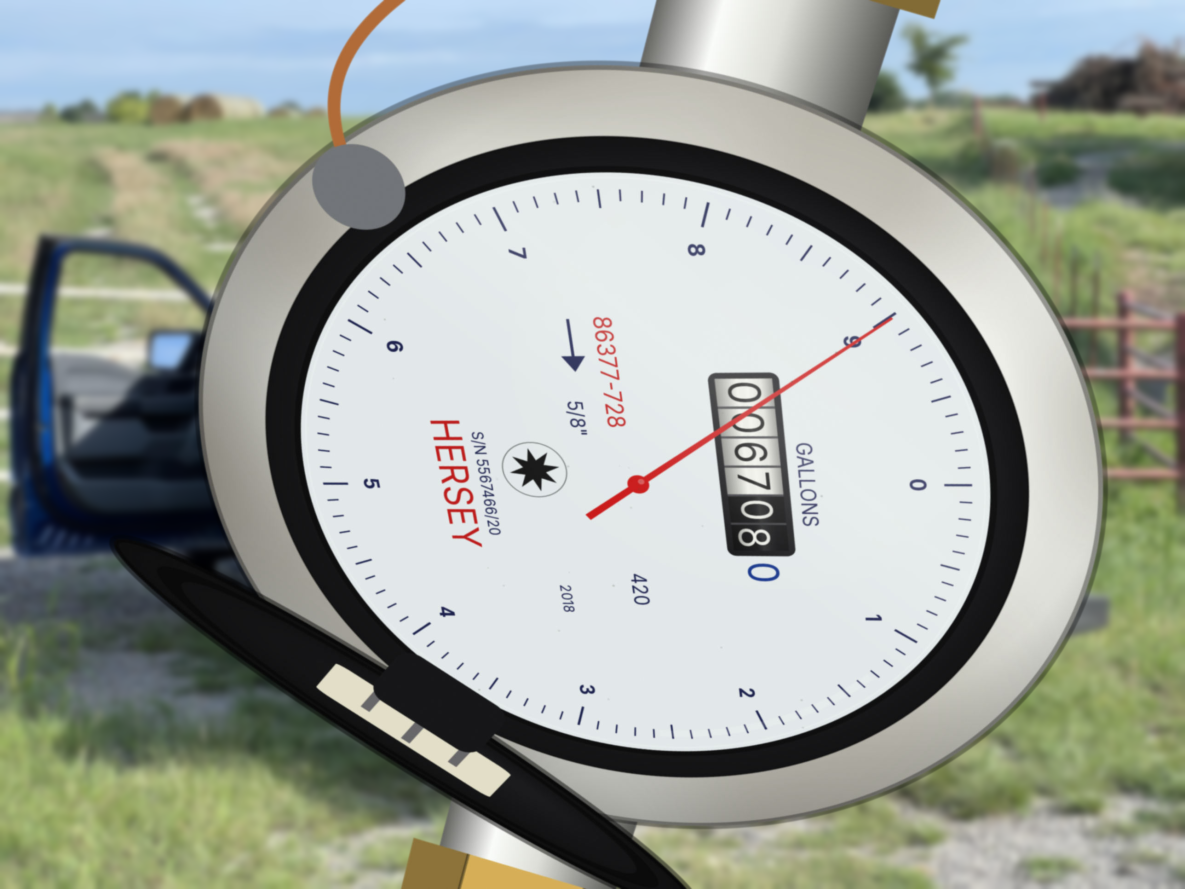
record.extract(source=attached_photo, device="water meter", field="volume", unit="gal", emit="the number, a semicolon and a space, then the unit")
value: 67079.0; gal
